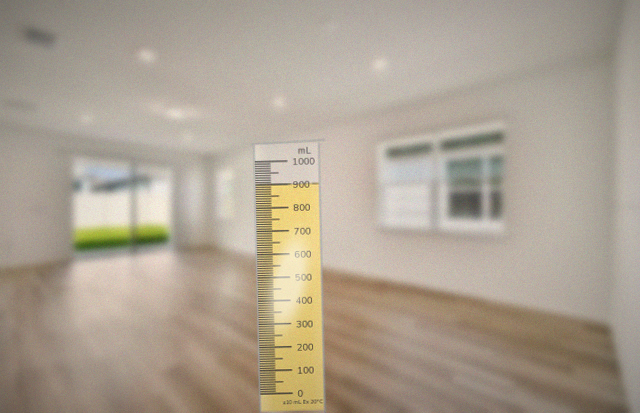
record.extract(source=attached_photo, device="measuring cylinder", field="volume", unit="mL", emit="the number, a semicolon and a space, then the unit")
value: 900; mL
